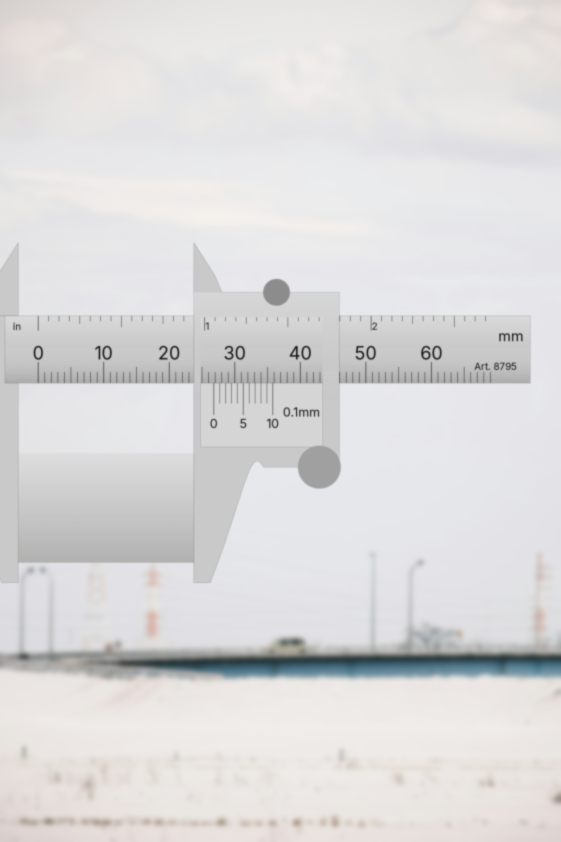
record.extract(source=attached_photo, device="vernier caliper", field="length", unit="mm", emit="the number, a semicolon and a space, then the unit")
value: 26.8; mm
